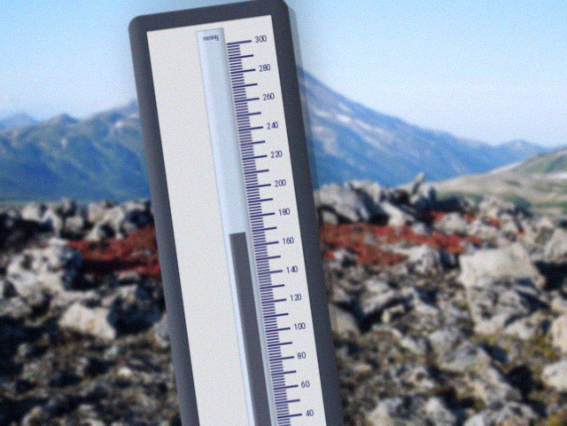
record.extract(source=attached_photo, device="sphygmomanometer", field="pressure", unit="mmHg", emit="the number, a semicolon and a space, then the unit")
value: 170; mmHg
